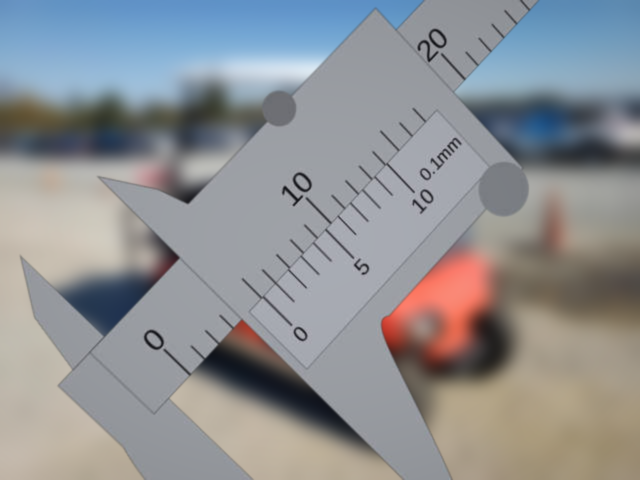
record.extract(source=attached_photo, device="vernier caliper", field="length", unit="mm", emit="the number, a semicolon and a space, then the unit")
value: 5.1; mm
